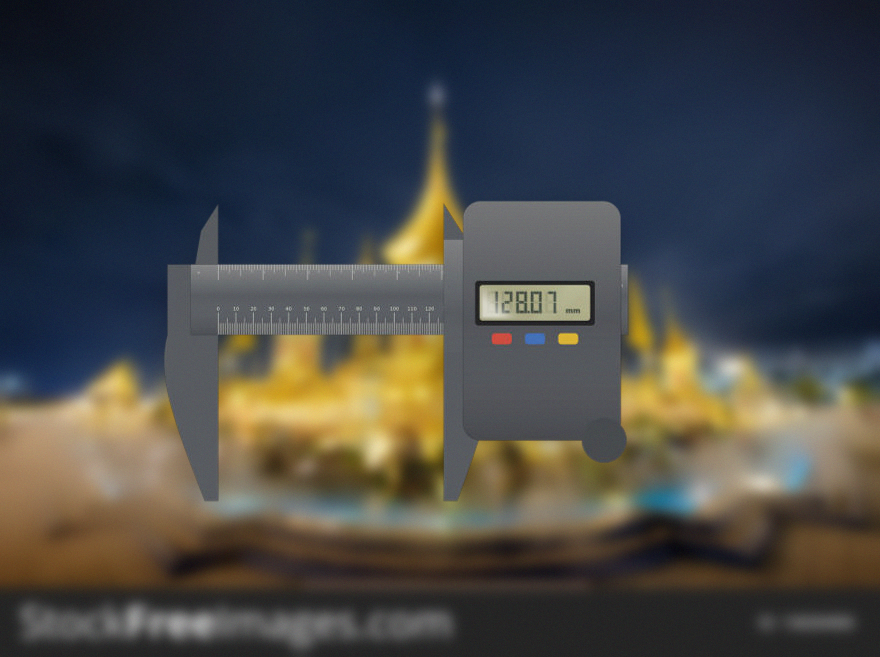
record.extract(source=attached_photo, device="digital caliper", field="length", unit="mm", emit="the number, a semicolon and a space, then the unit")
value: 128.07; mm
